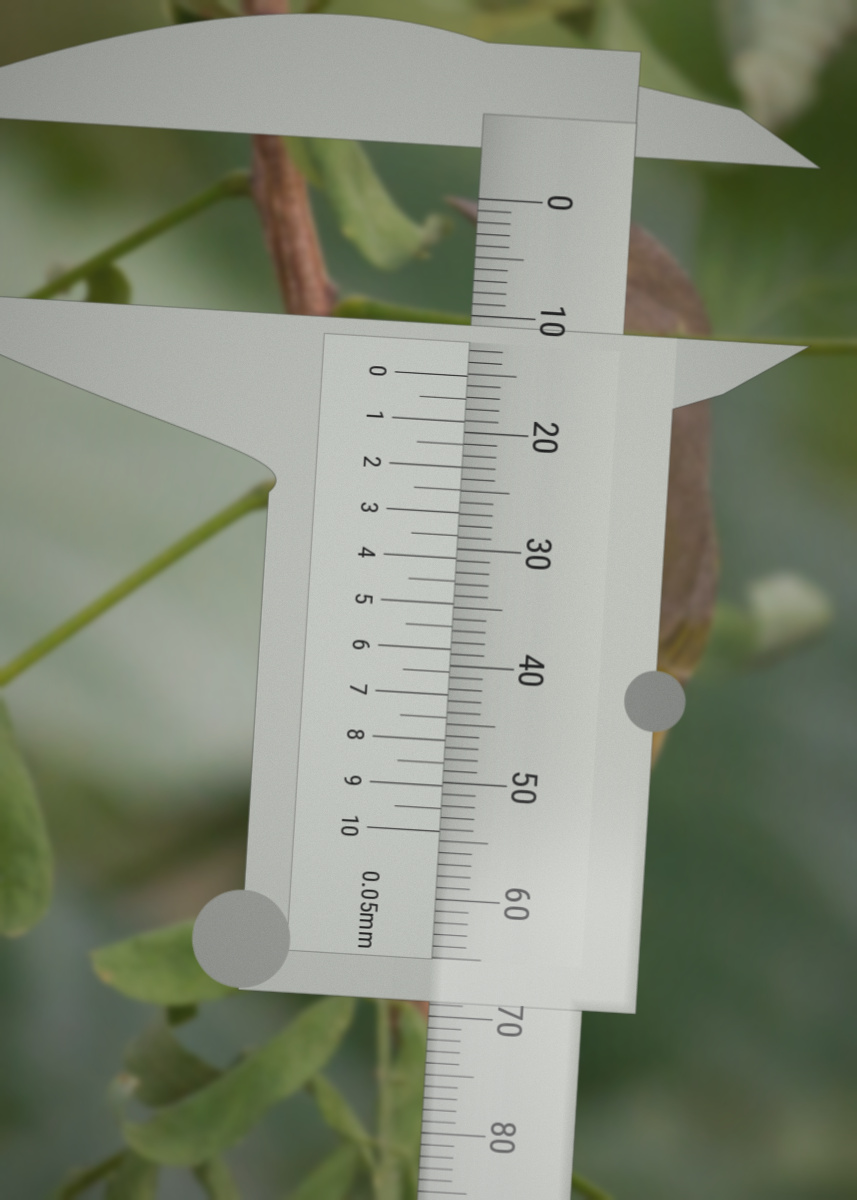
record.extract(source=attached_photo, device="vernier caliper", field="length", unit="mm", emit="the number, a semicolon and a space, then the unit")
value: 15.2; mm
